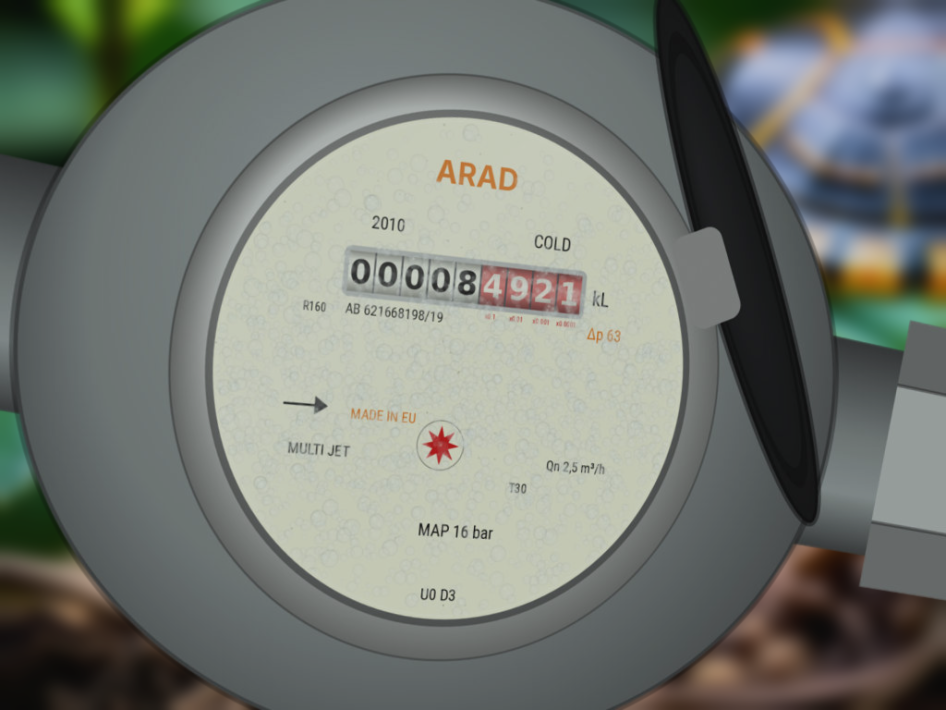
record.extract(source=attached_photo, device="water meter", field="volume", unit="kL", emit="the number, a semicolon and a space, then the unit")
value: 8.4921; kL
